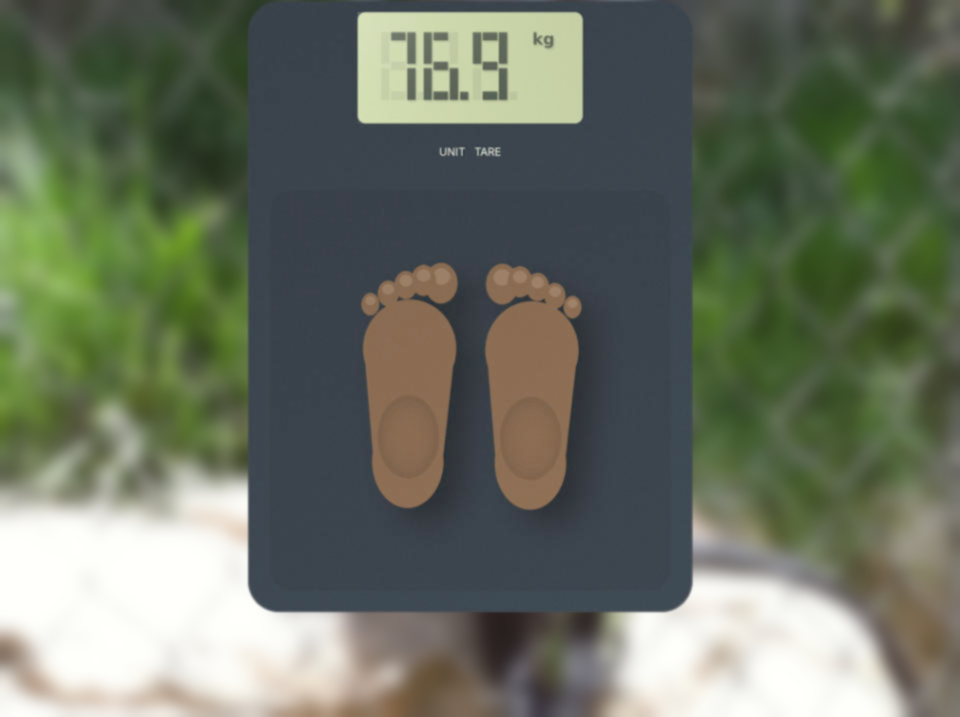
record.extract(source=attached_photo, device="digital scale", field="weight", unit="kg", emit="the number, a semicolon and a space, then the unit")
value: 76.9; kg
